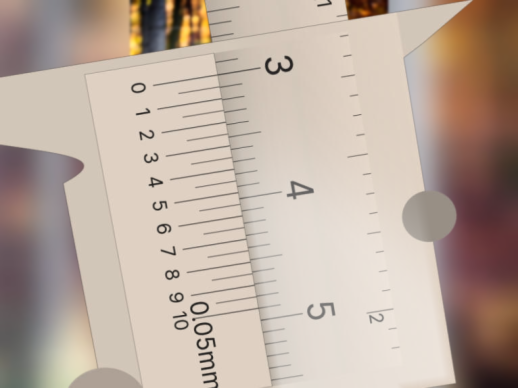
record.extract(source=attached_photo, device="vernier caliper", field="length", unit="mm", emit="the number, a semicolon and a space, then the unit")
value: 30.0; mm
